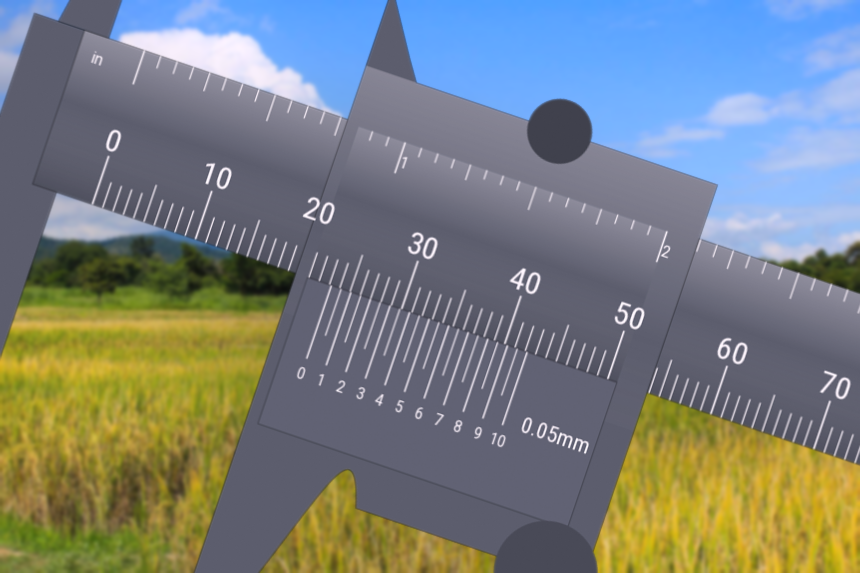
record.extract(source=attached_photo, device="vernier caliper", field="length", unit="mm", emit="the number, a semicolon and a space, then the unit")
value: 23.2; mm
